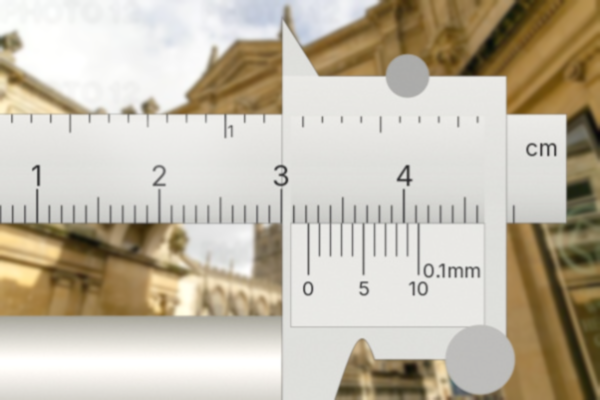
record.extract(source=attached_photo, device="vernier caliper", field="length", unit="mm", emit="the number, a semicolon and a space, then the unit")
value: 32.2; mm
